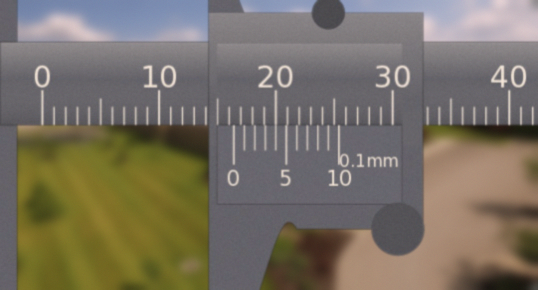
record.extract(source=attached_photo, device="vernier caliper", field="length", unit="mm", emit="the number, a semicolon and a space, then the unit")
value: 16.4; mm
